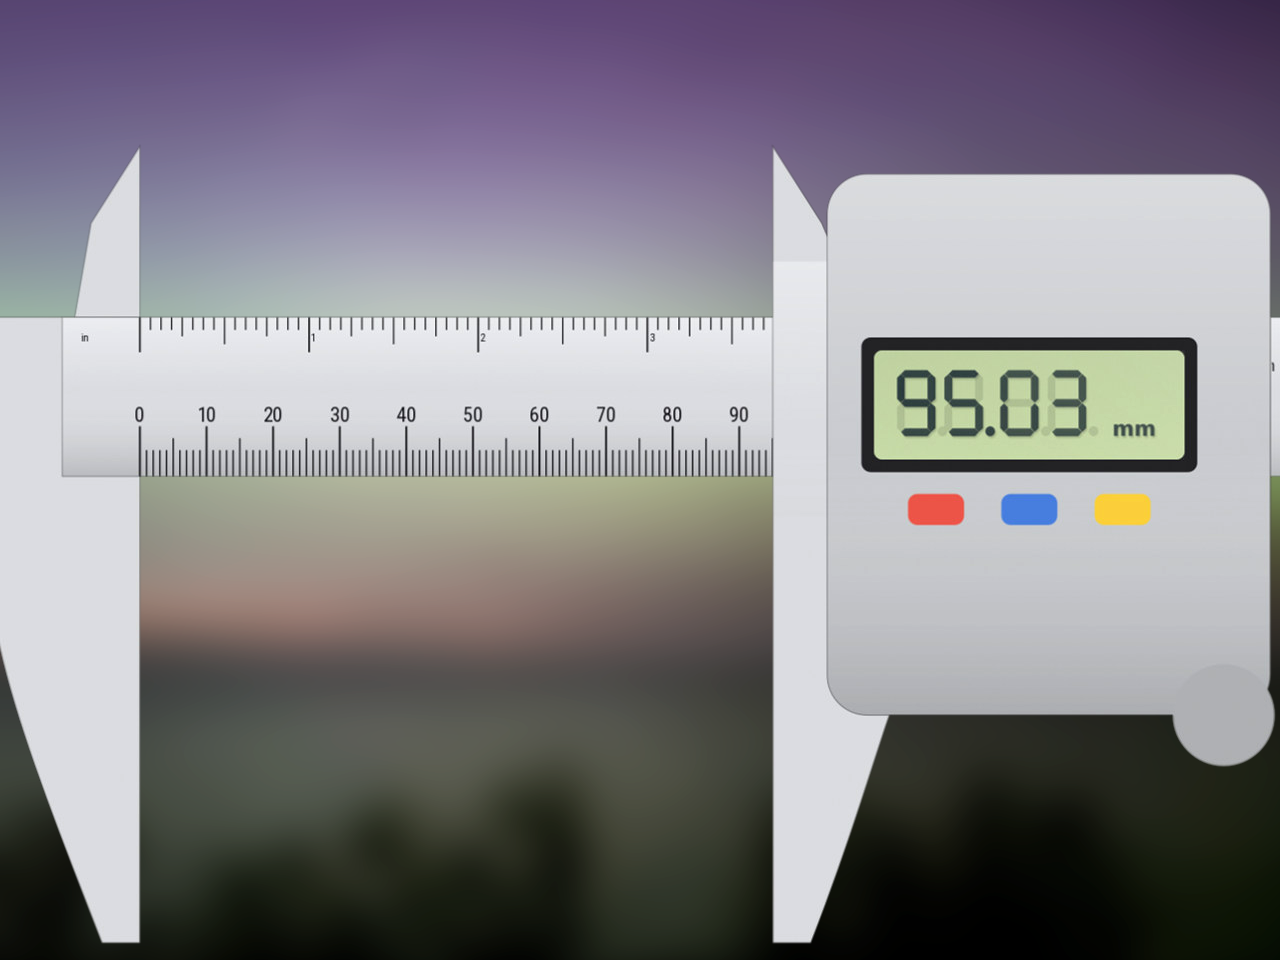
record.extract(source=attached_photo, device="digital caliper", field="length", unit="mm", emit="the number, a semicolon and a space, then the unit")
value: 95.03; mm
